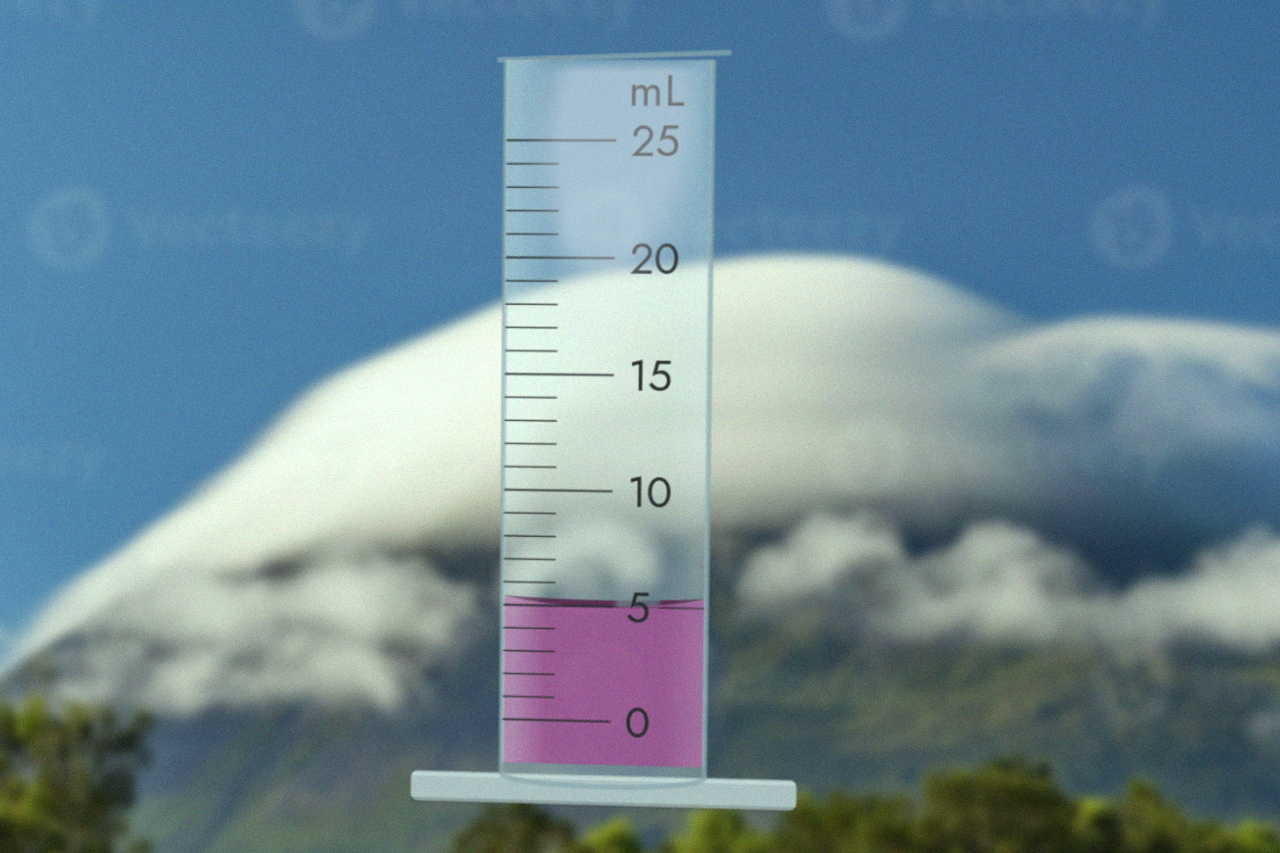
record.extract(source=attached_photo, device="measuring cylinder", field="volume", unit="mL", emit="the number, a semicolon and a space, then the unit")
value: 5; mL
